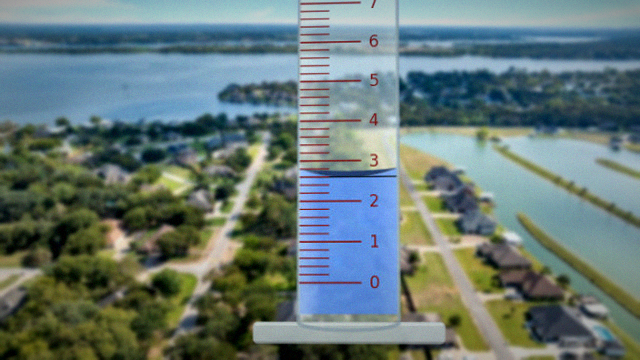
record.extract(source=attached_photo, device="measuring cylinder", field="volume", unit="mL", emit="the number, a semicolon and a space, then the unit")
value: 2.6; mL
